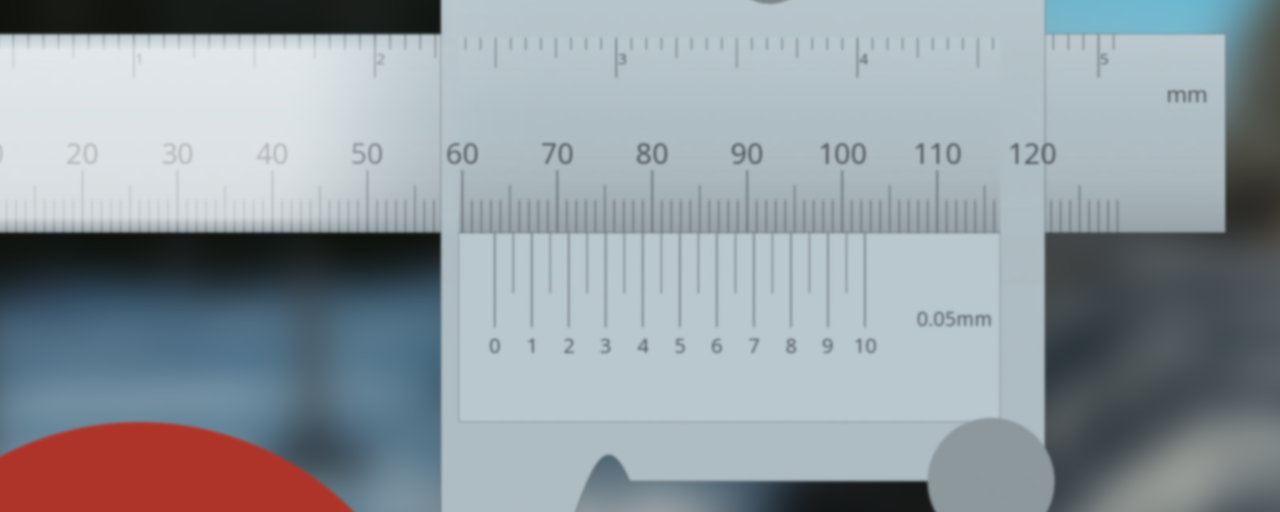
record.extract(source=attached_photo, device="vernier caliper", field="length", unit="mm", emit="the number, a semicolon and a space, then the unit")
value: 63.4; mm
